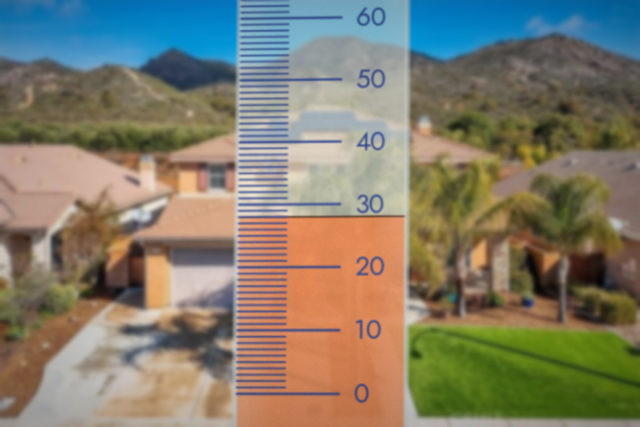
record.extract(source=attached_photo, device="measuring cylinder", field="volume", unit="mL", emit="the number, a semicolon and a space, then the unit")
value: 28; mL
